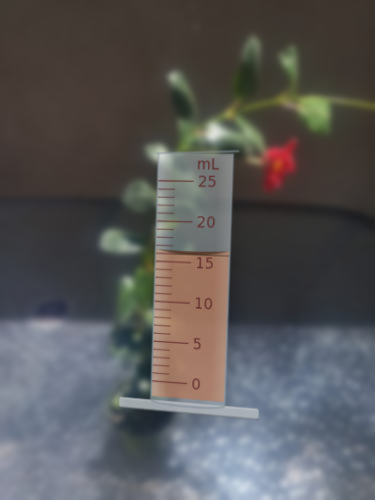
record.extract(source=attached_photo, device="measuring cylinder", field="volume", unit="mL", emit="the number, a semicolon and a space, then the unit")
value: 16; mL
